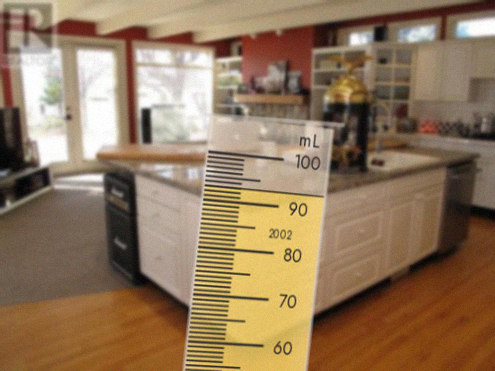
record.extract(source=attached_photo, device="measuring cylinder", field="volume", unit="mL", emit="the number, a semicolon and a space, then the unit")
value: 93; mL
